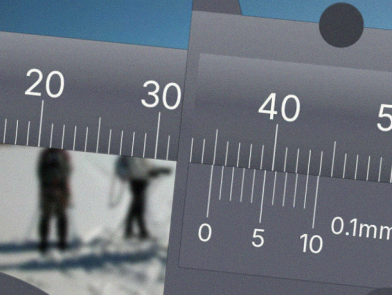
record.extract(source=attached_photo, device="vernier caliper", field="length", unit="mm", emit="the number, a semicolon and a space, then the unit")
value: 34.9; mm
